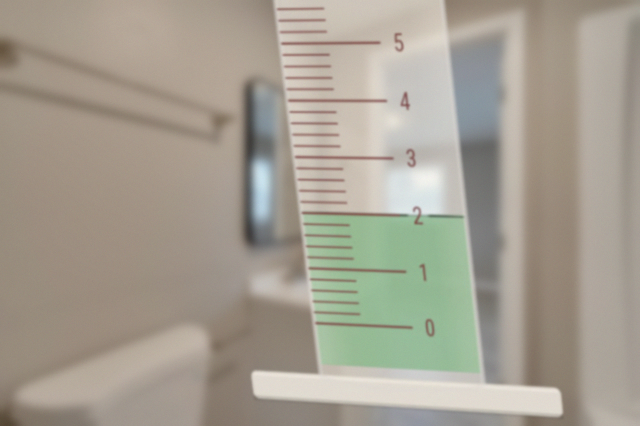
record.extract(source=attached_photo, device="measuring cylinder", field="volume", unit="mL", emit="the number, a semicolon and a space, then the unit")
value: 2; mL
